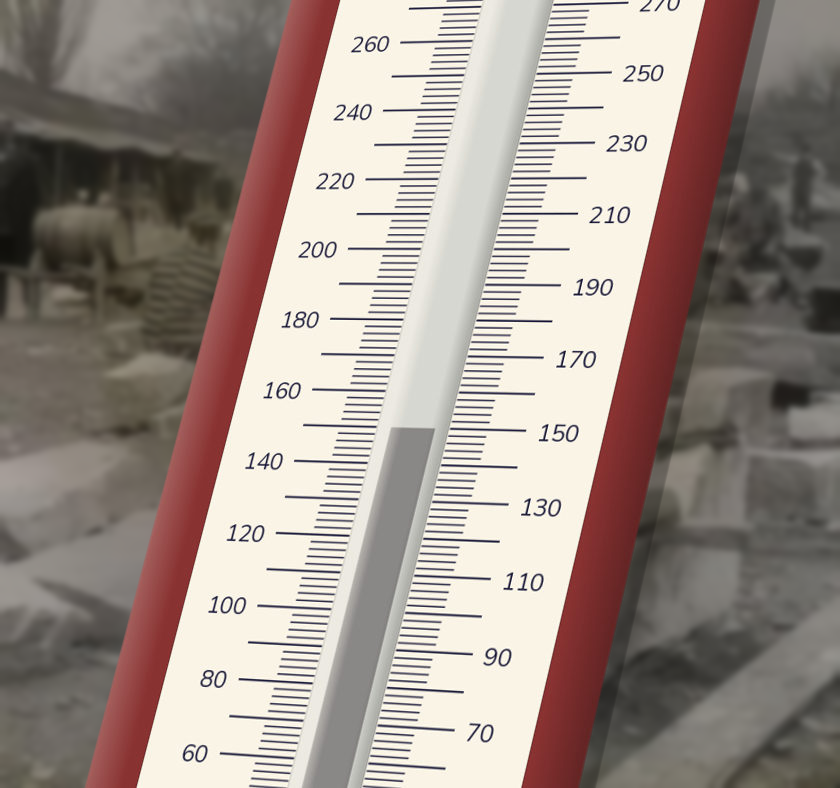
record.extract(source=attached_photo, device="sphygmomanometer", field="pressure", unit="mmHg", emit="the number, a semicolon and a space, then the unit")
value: 150; mmHg
